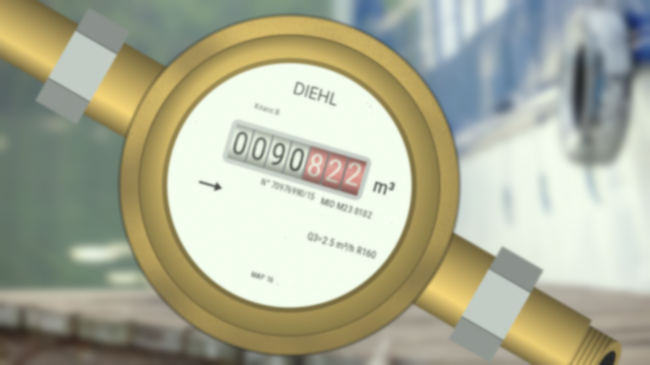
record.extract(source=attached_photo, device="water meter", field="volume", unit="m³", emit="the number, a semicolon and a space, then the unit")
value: 90.822; m³
